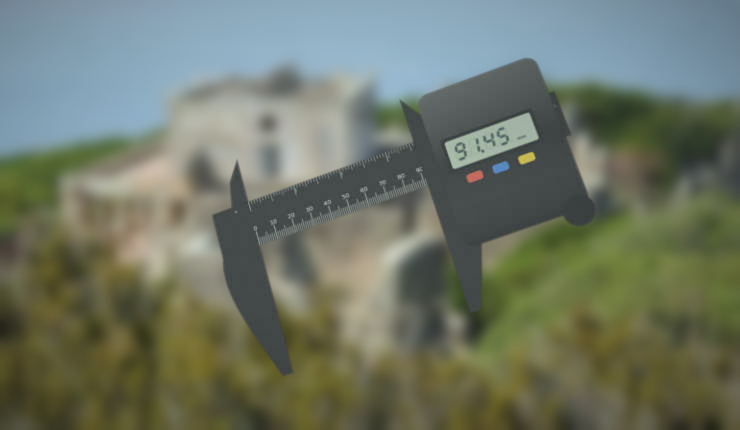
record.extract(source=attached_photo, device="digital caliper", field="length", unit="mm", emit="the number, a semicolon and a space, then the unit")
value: 91.45; mm
